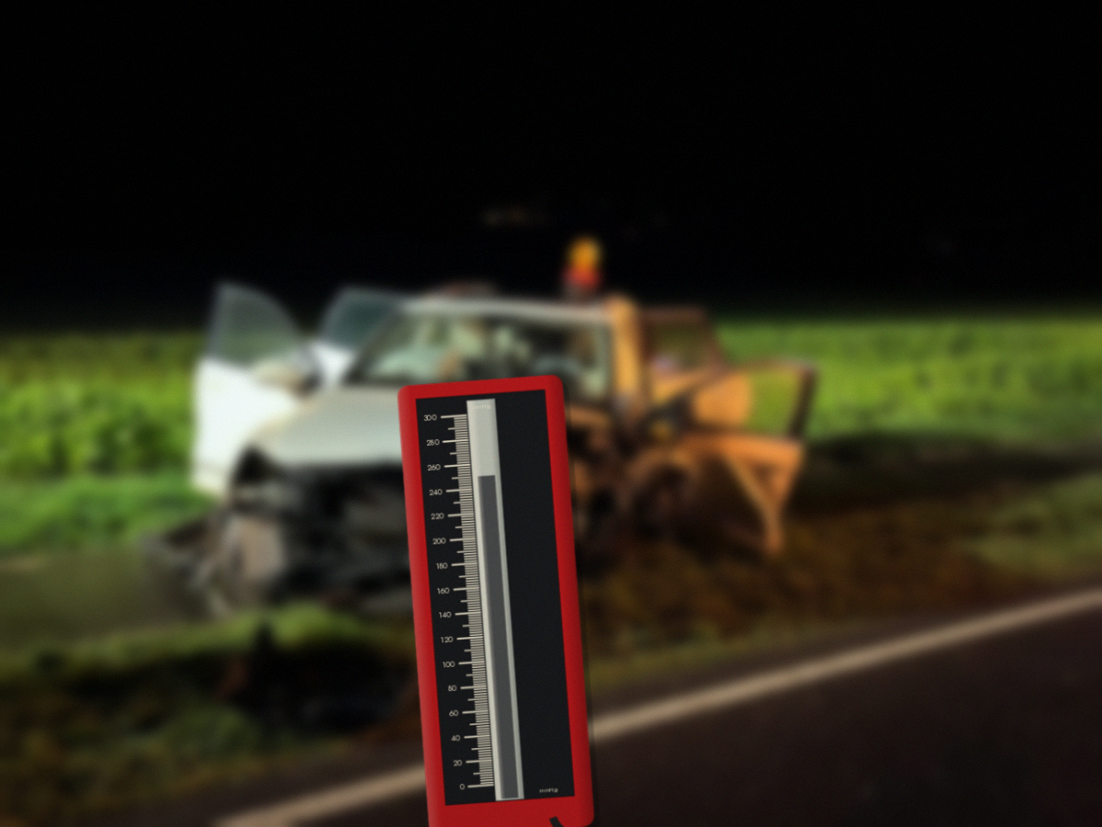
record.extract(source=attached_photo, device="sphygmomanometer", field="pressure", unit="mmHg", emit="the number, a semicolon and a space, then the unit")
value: 250; mmHg
